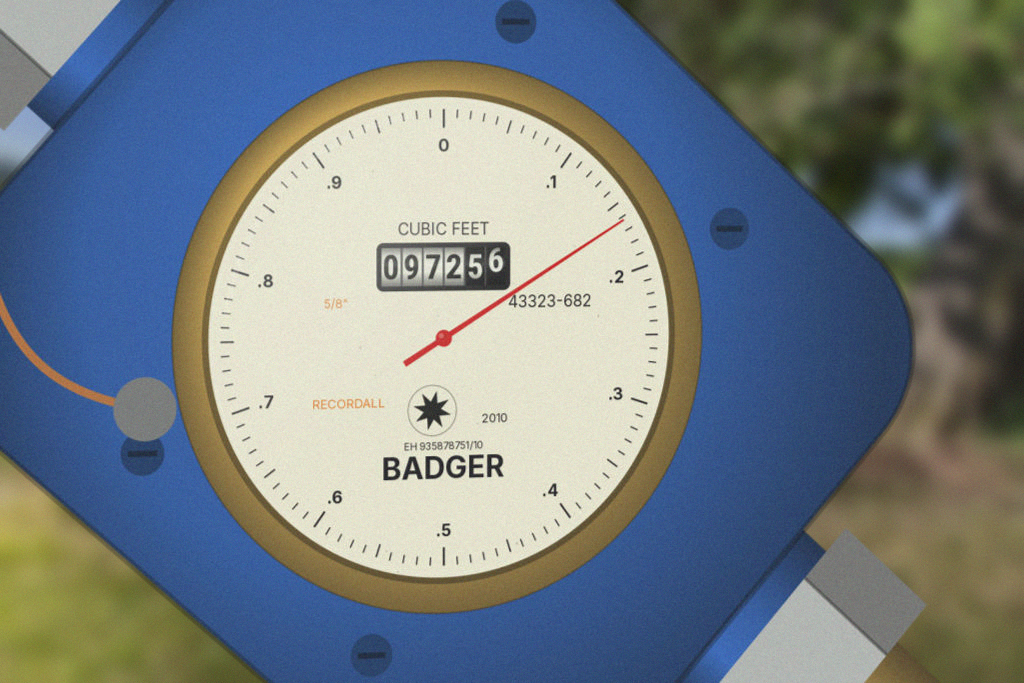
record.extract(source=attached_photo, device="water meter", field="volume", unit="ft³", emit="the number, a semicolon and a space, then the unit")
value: 97256.16; ft³
